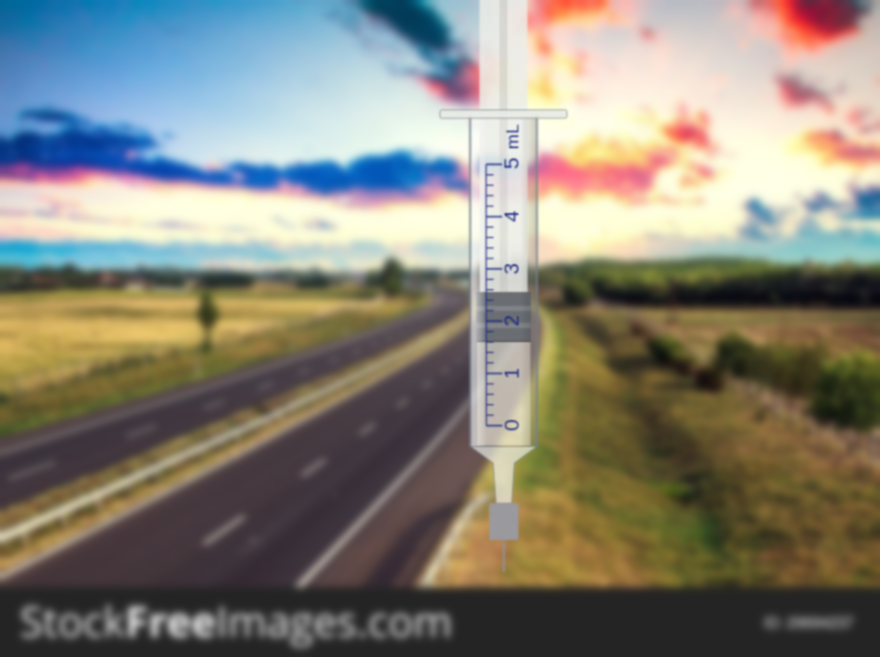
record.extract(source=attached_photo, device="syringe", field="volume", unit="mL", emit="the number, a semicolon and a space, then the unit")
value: 1.6; mL
